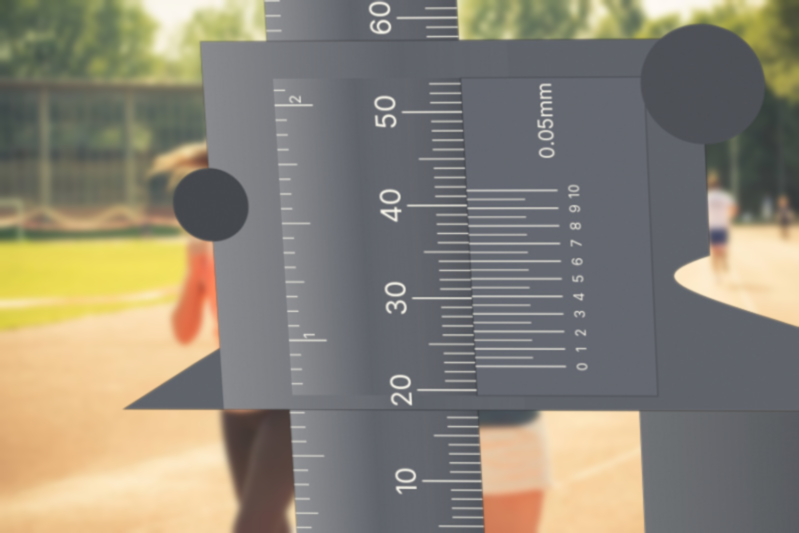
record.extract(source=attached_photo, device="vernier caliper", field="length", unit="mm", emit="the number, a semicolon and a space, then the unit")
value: 22.6; mm
